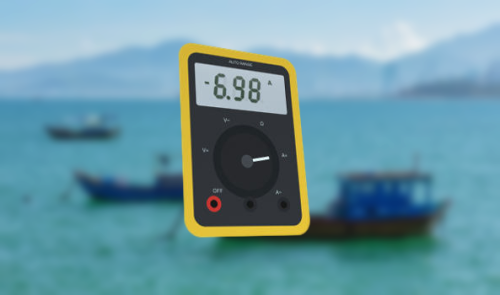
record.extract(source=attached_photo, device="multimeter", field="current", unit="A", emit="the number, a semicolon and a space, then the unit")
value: -6.98; A
